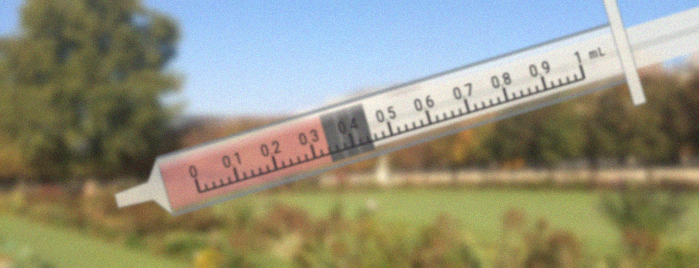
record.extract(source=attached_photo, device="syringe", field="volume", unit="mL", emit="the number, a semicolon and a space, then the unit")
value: 0.34; mL
